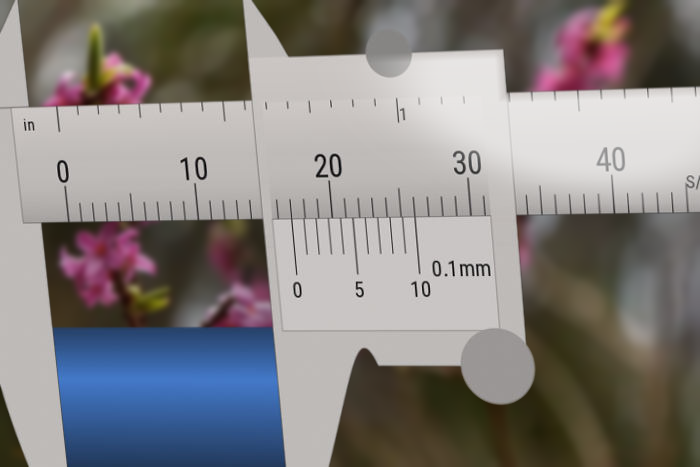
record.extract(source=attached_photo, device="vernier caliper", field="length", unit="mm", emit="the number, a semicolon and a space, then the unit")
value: 17.0; mm
